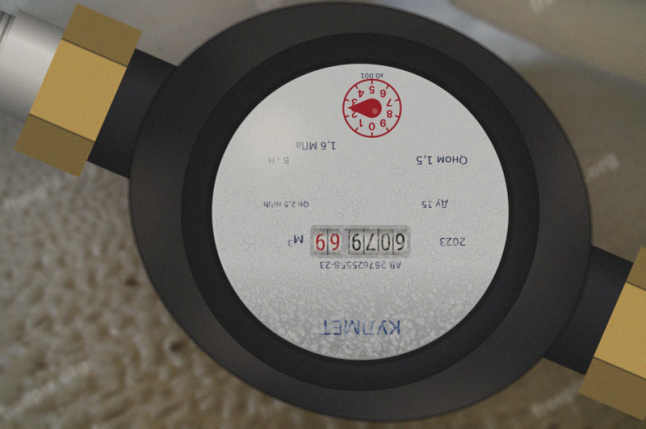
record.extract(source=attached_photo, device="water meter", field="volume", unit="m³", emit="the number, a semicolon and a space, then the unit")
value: 6079.692; m³
